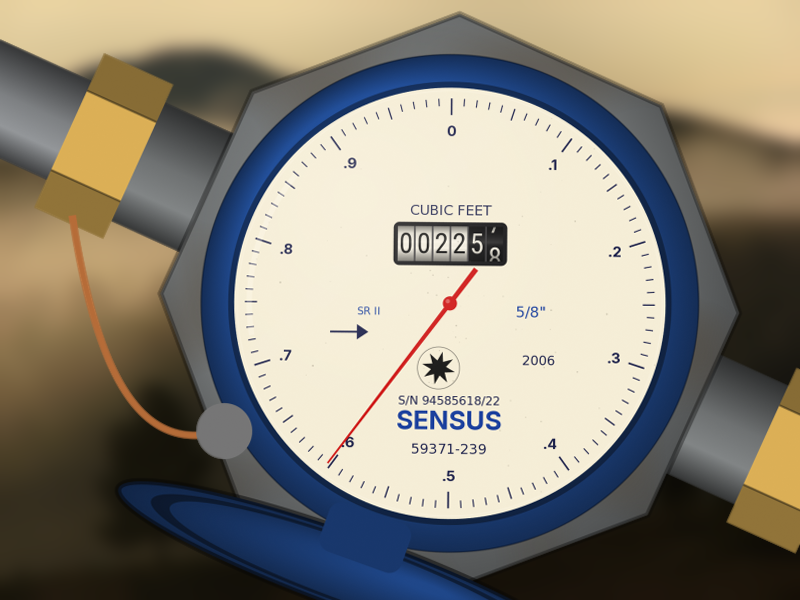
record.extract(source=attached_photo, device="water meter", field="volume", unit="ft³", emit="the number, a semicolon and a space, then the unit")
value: 2257.60; ft³
